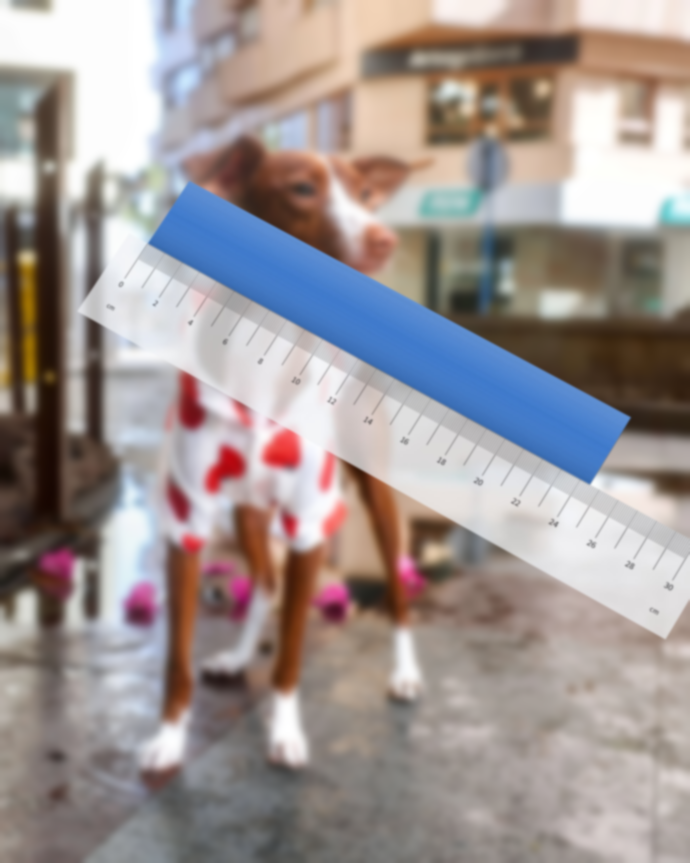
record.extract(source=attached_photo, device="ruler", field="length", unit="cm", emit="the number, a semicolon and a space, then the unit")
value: 24.5; cm
